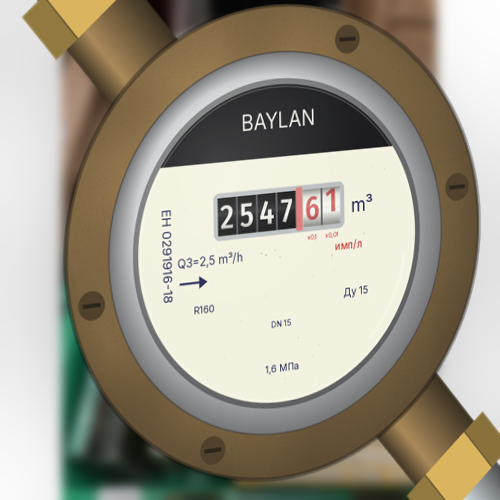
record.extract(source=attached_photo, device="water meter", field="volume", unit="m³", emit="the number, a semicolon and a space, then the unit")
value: 2547.61; m³
